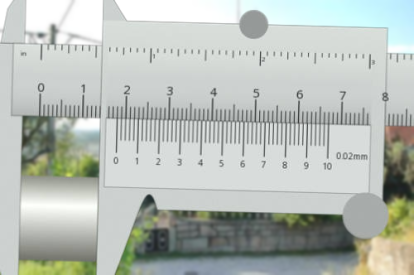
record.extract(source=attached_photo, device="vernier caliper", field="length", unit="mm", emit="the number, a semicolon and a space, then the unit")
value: 18.0; mm
